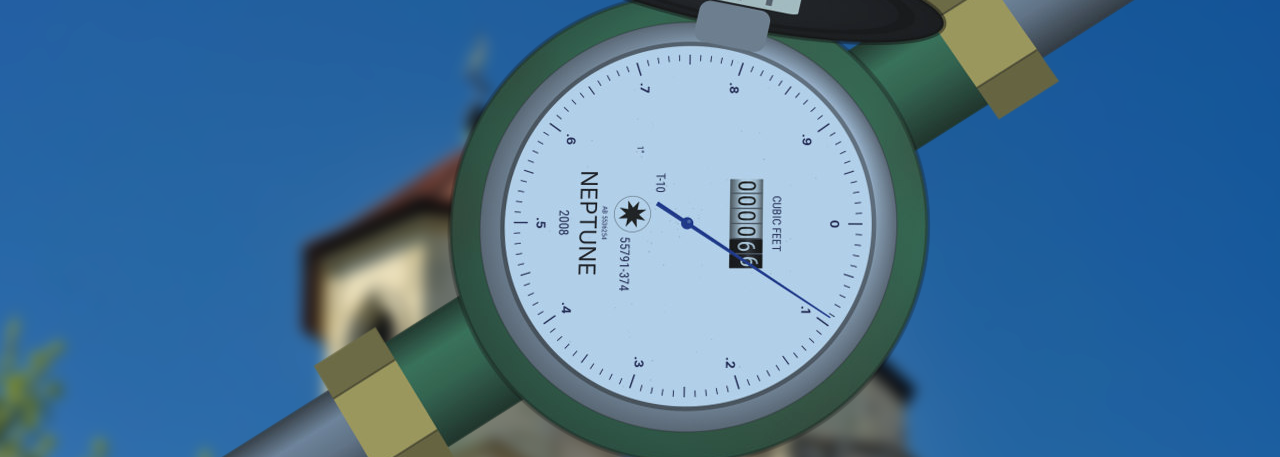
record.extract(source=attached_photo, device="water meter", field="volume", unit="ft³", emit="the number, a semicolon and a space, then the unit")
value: 66.09; ft³
